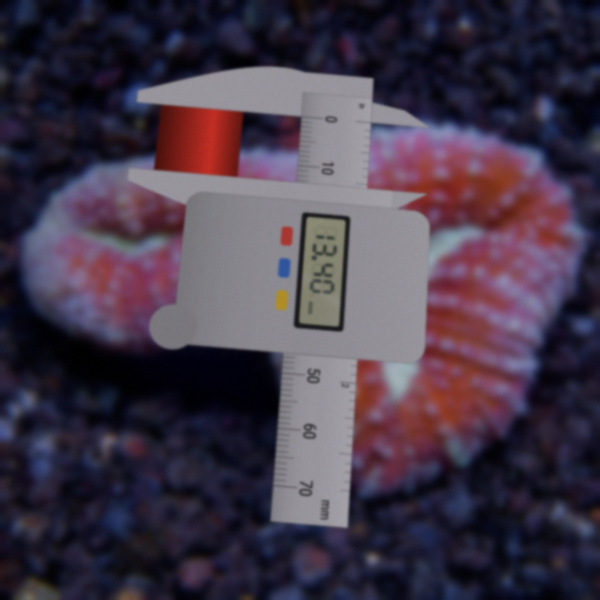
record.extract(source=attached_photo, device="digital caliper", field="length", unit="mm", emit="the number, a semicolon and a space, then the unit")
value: 13.40; mm
